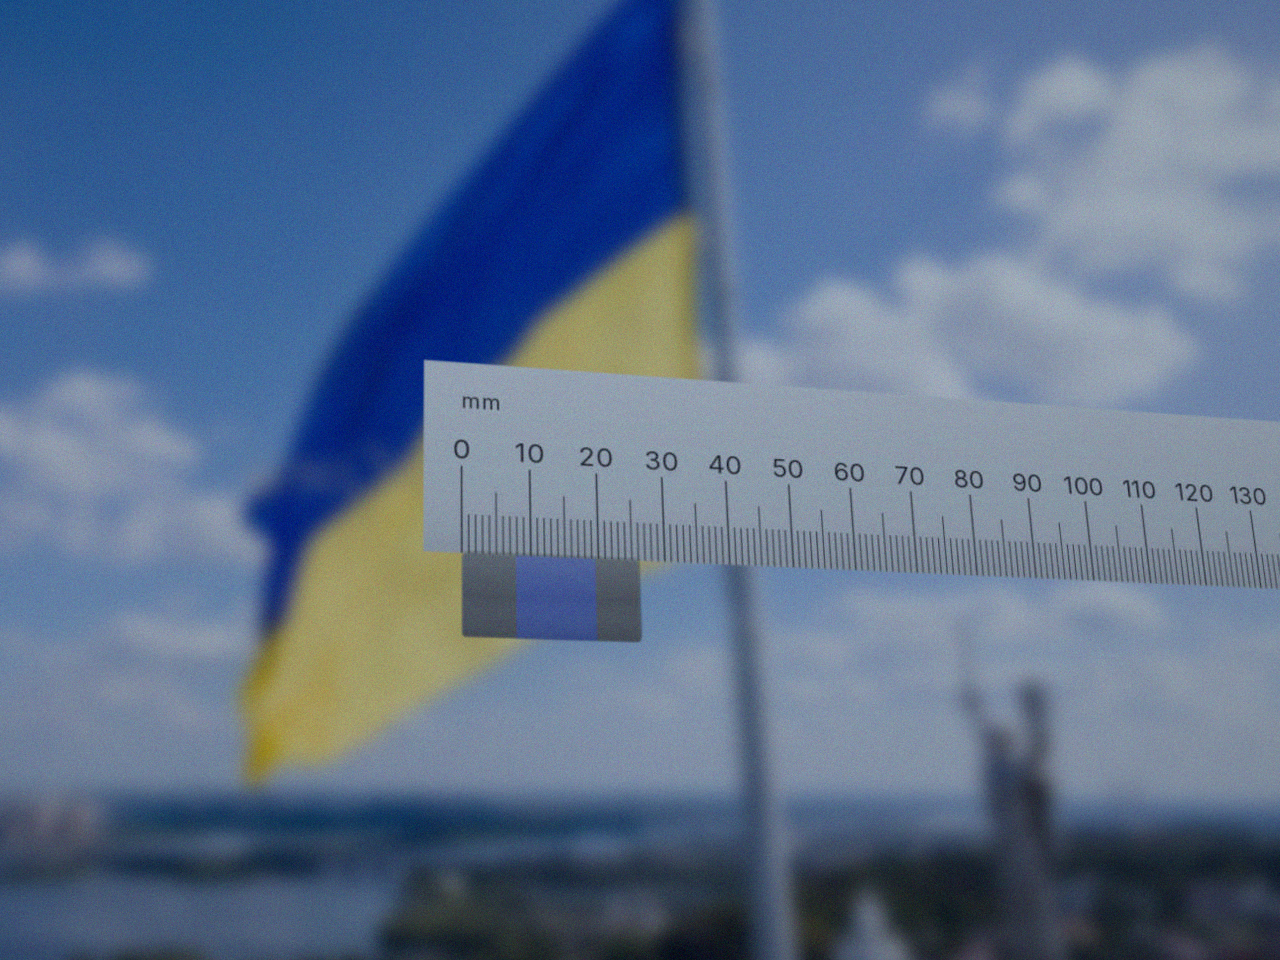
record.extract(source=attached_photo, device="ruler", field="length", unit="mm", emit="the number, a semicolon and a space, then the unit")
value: 26; mm
